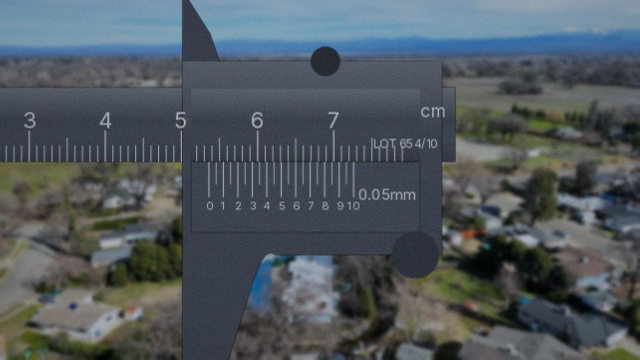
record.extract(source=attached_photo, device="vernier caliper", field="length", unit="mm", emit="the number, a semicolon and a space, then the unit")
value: 53.6; mm
